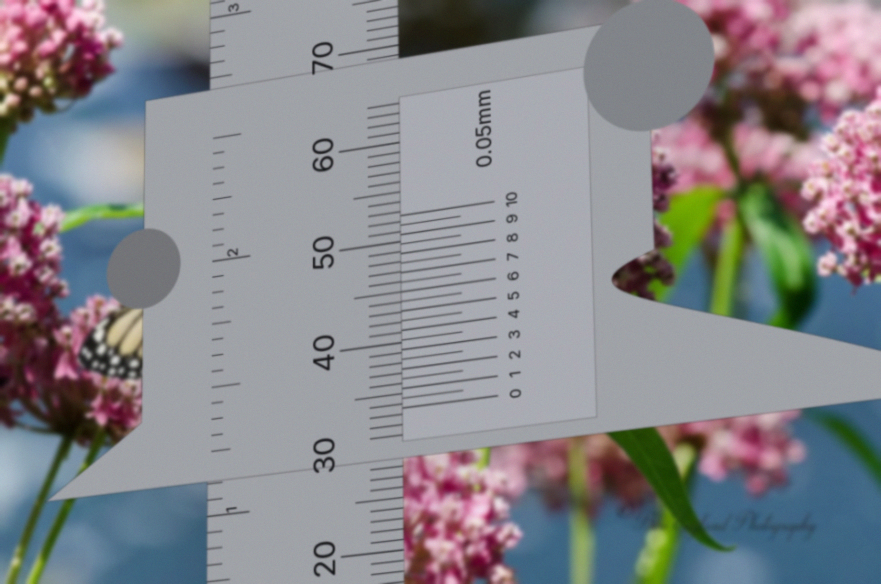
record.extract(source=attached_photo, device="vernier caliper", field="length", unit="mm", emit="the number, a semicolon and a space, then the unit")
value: 33.6; mm
